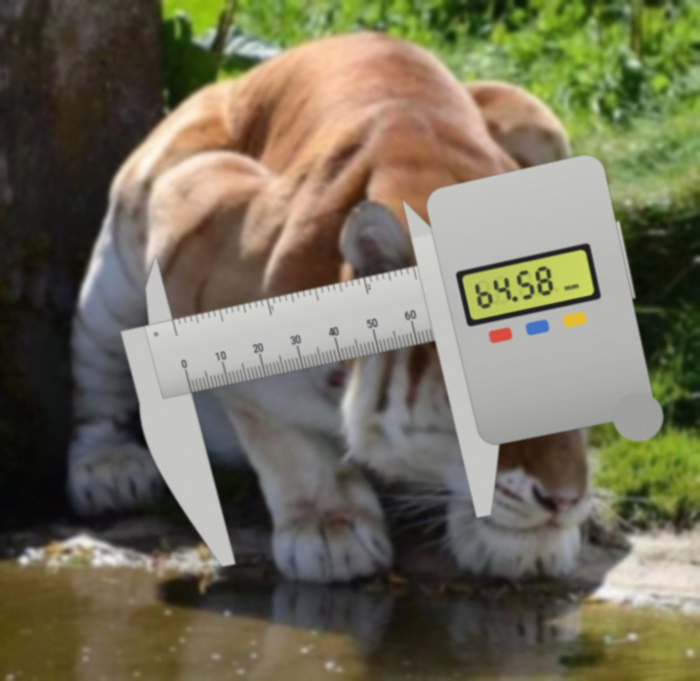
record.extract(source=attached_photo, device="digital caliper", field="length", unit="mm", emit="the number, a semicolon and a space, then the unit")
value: 64.58; mm
